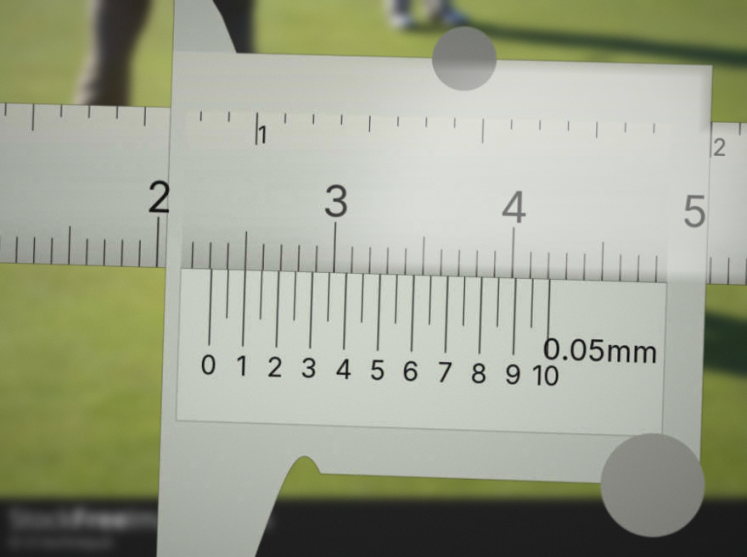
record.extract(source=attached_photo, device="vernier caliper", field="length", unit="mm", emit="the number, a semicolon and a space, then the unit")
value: 23.1; mm
